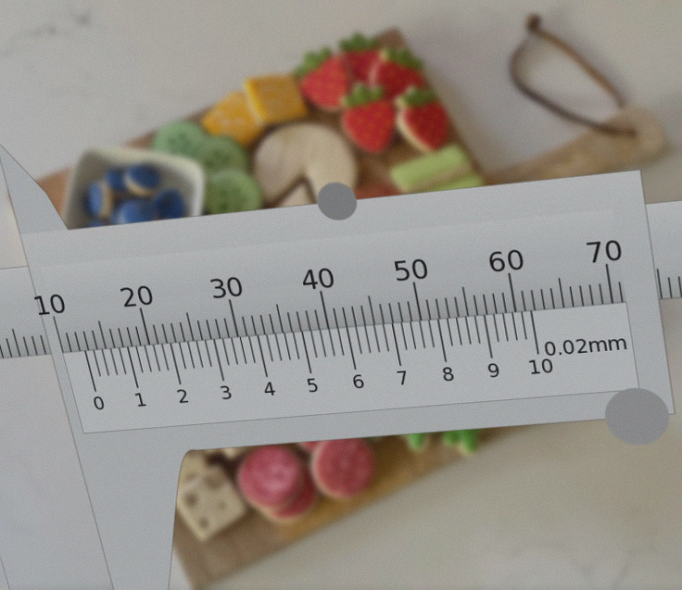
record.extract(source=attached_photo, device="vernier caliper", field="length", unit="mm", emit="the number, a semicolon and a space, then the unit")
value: 12.6; mm
